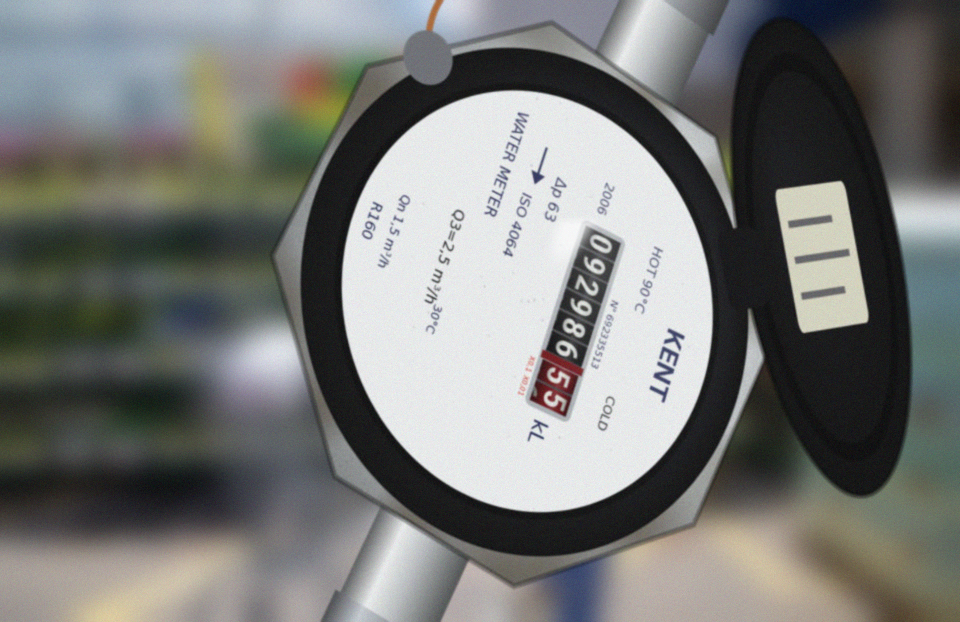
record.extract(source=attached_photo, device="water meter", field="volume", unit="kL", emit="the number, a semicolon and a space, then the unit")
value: 92986.55; kL
